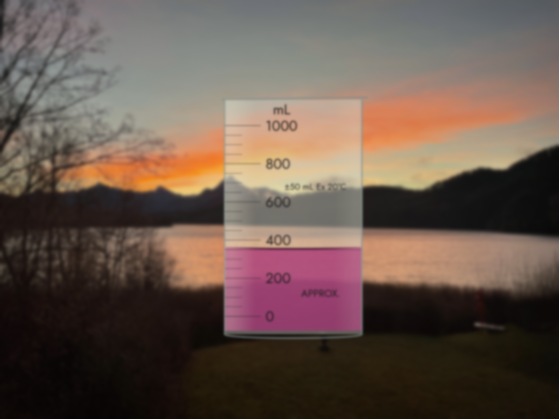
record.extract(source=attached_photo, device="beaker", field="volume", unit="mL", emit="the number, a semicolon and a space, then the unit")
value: 350; mL
